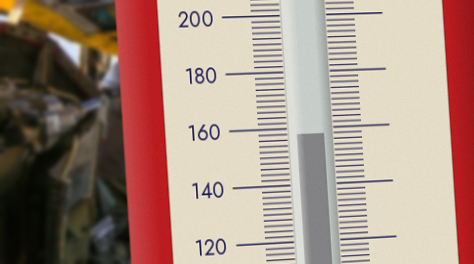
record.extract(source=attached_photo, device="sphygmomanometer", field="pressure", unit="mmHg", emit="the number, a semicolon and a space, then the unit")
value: 158; mmHg
